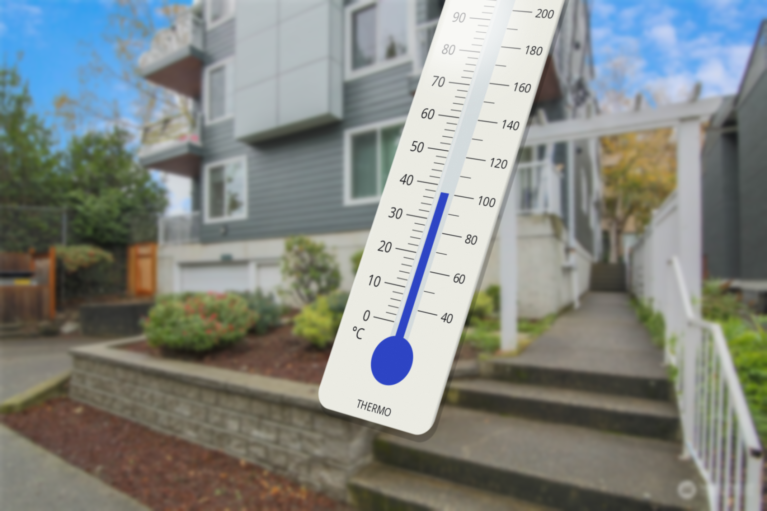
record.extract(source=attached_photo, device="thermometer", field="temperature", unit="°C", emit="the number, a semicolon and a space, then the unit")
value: 38; °C
